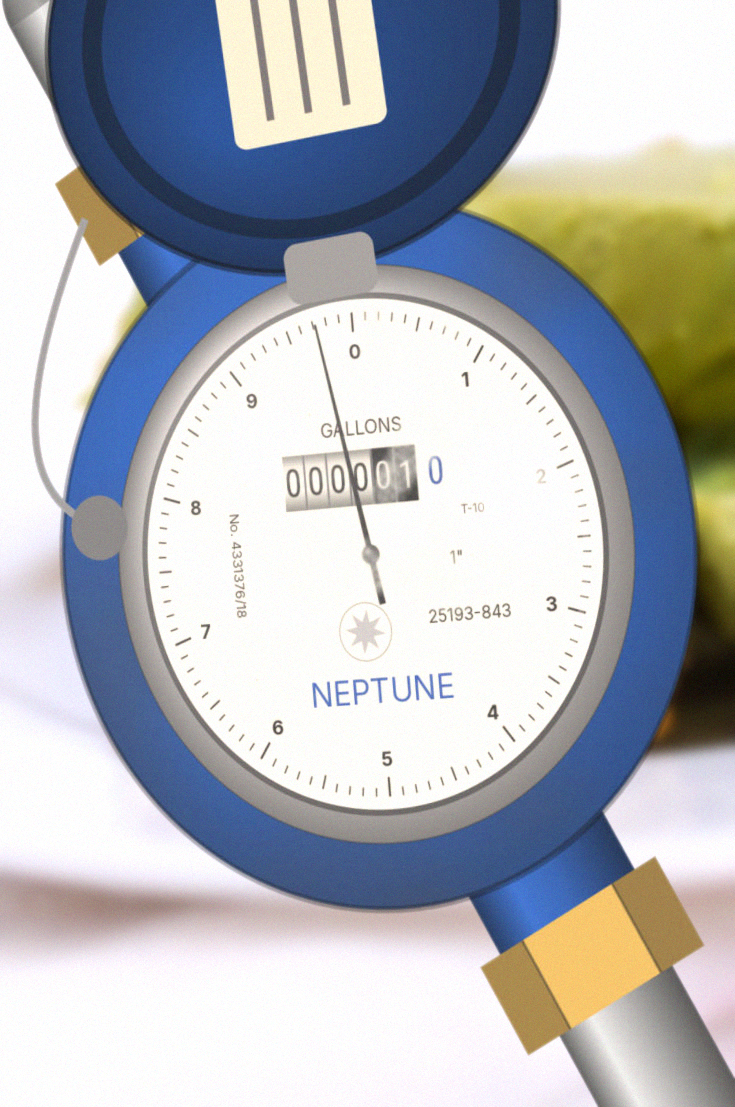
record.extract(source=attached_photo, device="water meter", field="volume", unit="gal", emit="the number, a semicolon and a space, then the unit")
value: 9.7; gal
